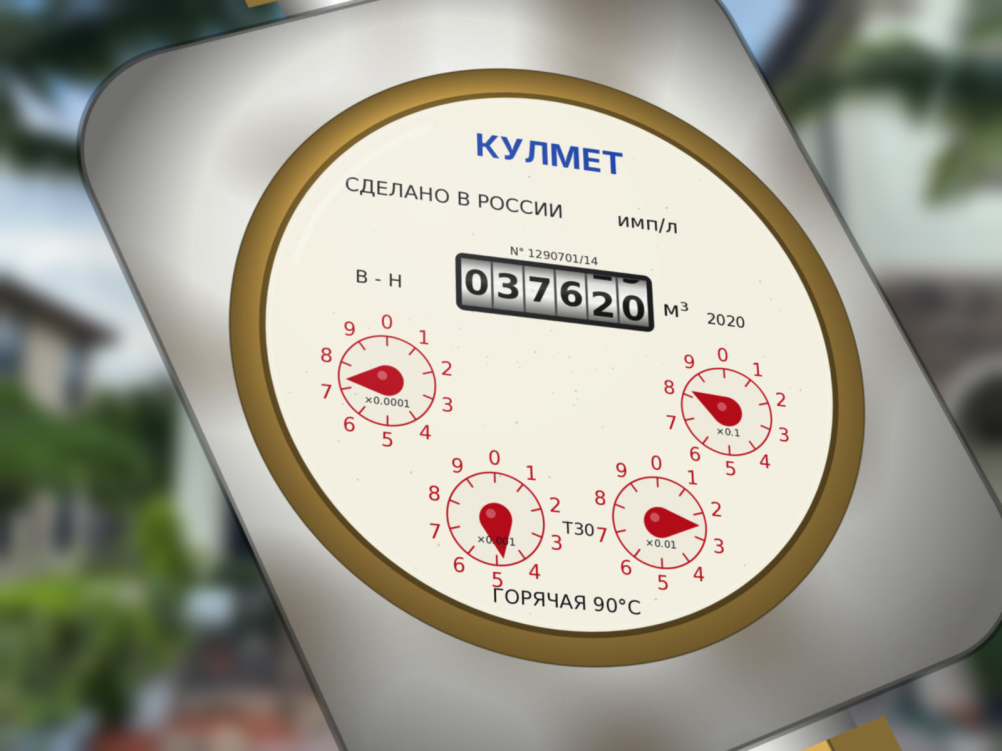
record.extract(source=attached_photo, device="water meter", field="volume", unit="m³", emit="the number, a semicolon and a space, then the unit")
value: 37619.8247; m³
